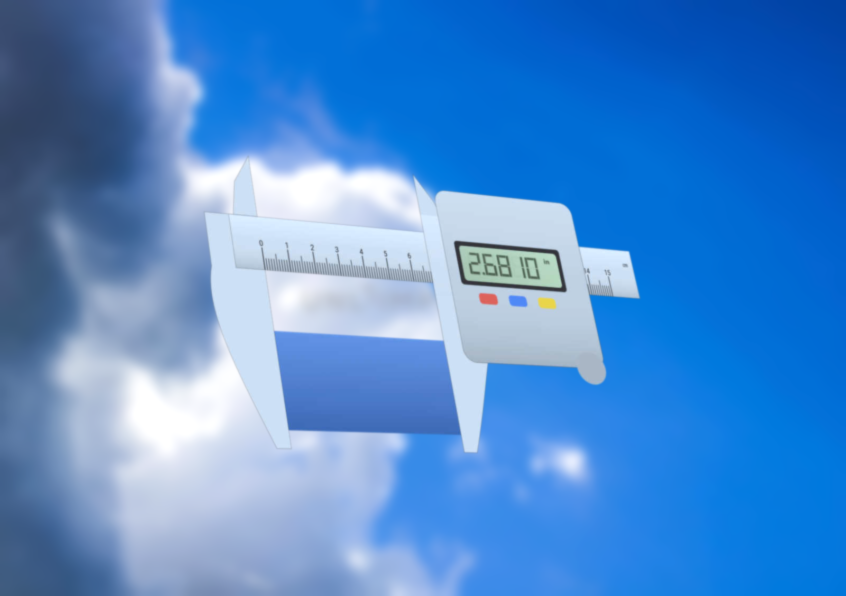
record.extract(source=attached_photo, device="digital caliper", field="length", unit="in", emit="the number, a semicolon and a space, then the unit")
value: 2.6810; in
